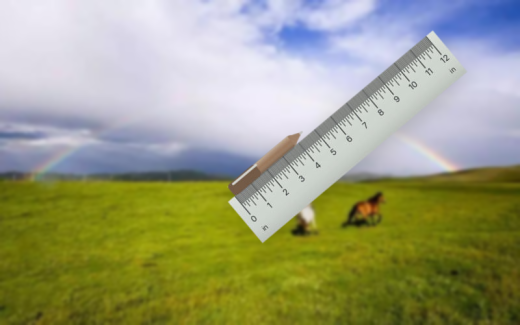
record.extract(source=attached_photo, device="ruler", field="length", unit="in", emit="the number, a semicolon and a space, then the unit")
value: 4.5; in
